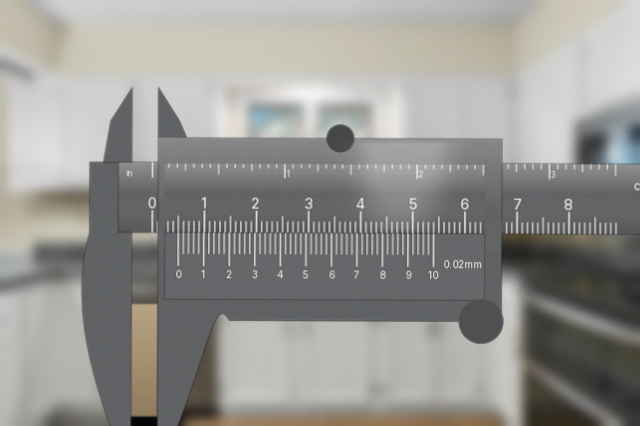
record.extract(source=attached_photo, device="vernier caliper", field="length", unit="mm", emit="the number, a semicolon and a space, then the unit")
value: 5.0; mm
